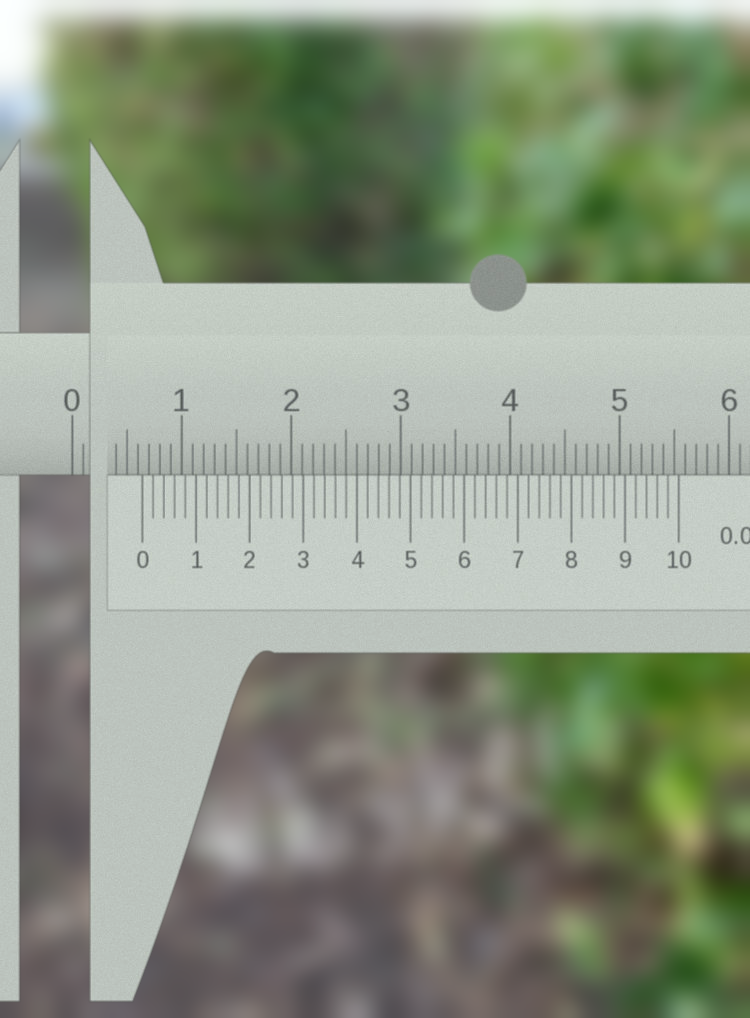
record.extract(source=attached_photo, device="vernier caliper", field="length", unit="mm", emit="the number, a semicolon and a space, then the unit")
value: 6.4; mm
